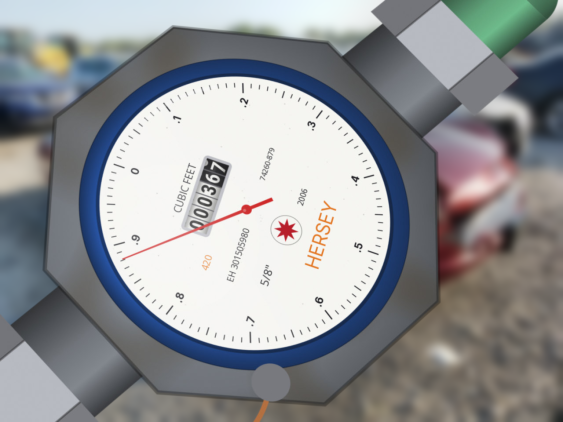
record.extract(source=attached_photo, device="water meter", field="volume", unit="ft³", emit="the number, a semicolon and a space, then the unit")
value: 366.88; ft³
